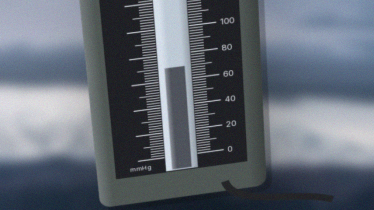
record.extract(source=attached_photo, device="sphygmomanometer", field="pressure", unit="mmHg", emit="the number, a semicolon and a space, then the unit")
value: 70; mmHg
